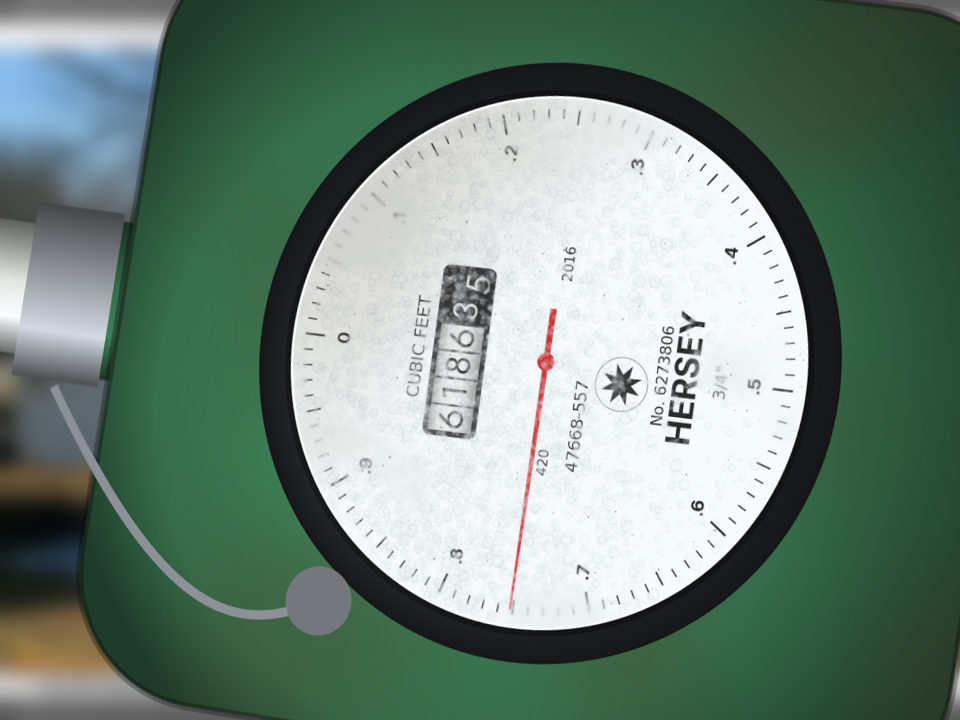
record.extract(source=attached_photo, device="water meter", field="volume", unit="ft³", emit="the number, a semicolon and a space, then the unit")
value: 618634.75; ft³
